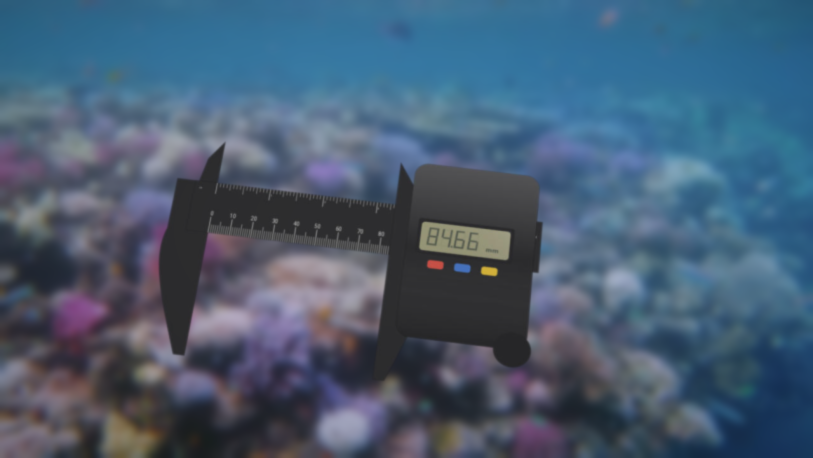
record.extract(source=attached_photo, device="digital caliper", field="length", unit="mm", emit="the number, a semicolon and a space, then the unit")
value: 84.66; mm
